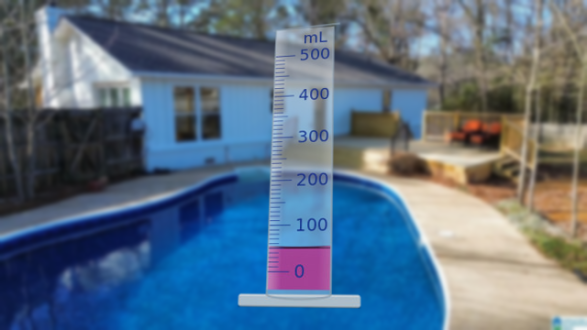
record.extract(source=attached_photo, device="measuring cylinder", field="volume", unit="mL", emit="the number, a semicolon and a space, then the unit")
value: 50; mL
